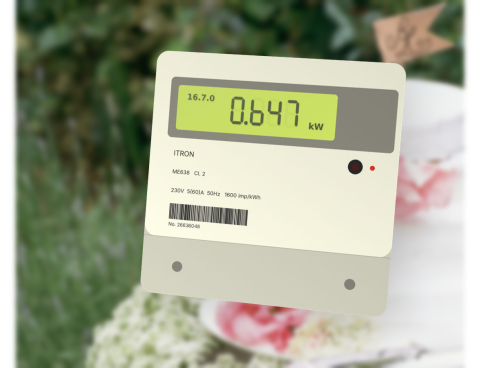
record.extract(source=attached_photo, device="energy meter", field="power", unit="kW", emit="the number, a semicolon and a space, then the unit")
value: 0.647; kW
